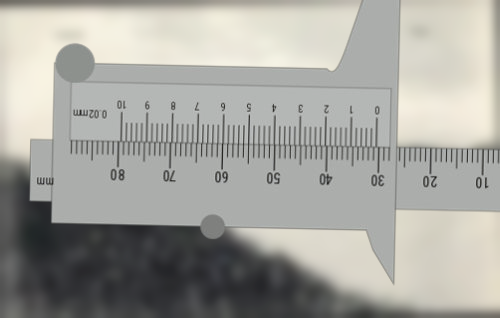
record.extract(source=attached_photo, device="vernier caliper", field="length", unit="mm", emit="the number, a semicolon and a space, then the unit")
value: 30.5; mm
